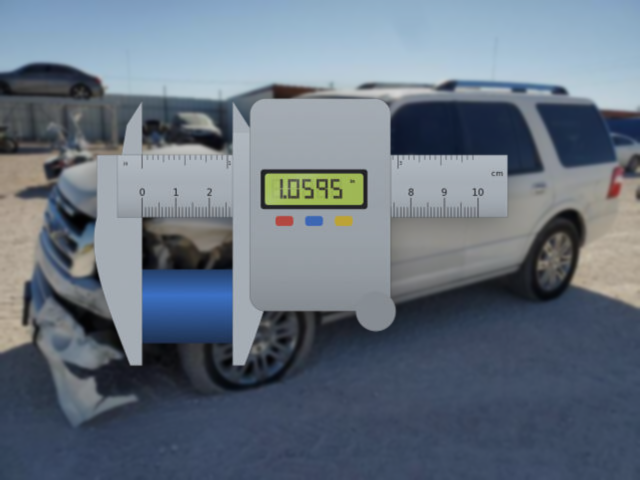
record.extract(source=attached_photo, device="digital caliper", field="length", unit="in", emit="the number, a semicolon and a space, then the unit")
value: 1.0595; in
